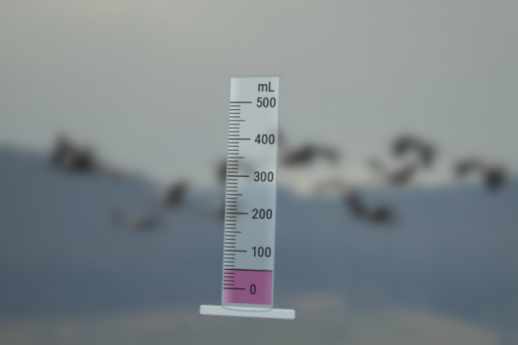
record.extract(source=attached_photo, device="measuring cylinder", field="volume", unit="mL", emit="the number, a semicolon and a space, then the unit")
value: 50; mL
